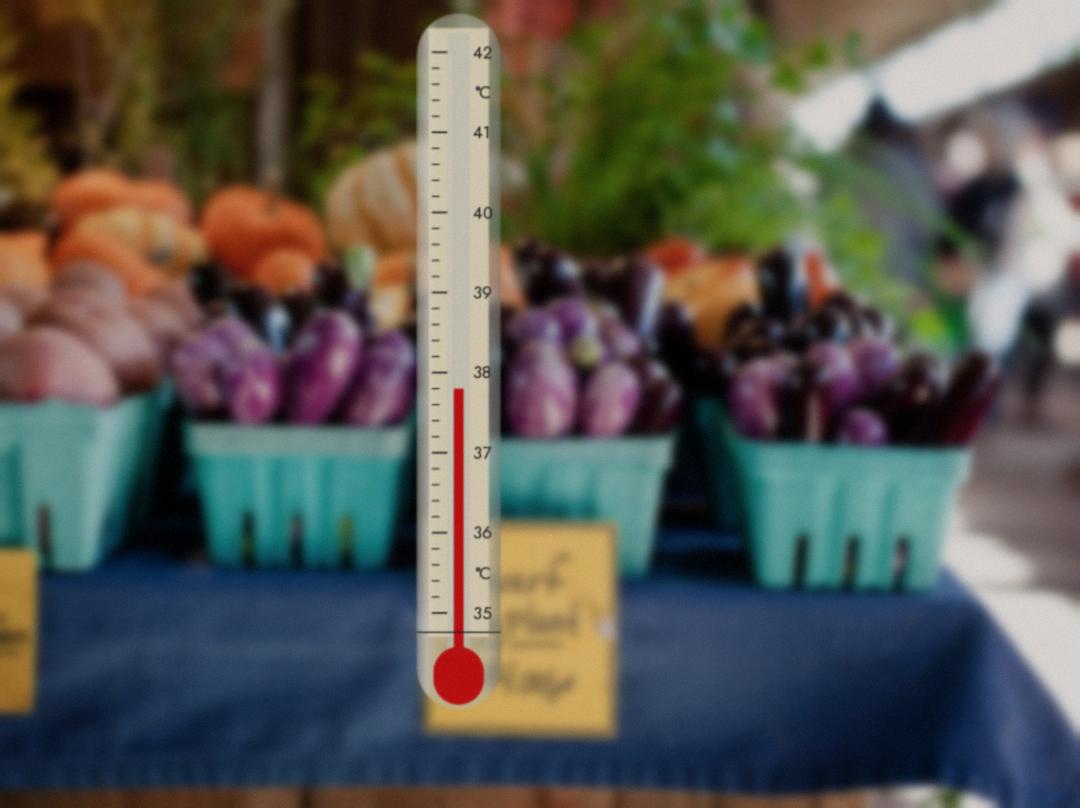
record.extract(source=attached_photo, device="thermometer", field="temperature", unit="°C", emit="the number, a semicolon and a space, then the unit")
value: 37.8; °C
